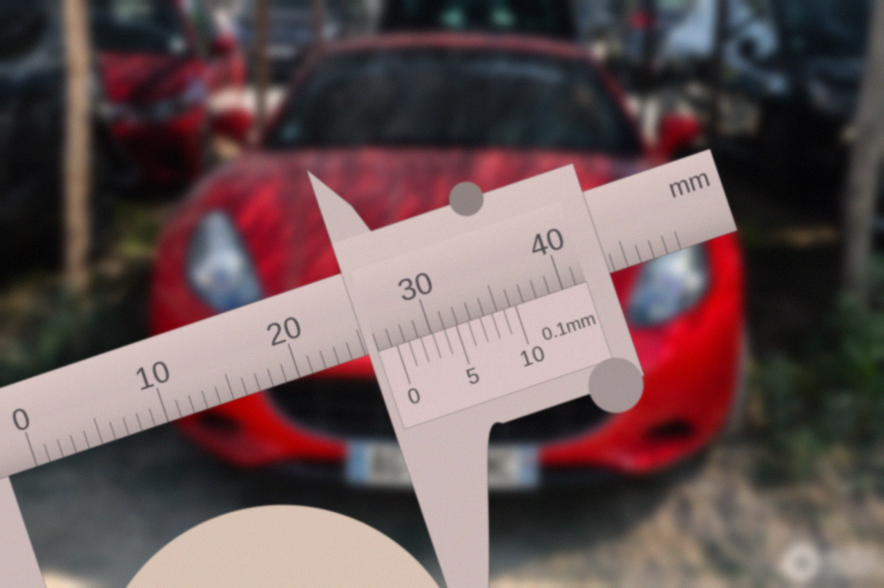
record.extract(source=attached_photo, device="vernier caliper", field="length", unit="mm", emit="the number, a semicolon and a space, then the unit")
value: 27.4; mm
